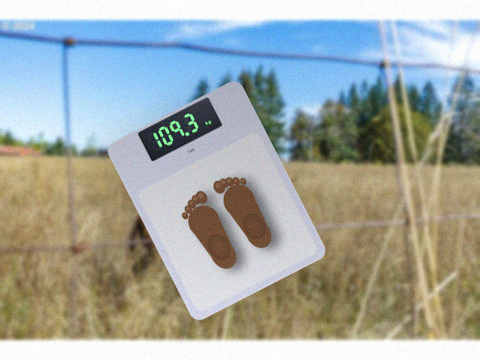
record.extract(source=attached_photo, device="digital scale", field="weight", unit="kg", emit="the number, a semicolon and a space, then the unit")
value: 109.3; kg
